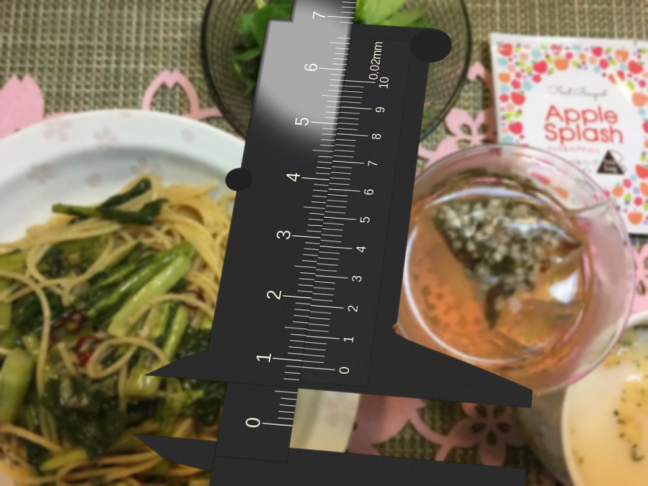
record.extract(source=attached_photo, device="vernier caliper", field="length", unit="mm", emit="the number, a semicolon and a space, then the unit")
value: 9.0; mm
